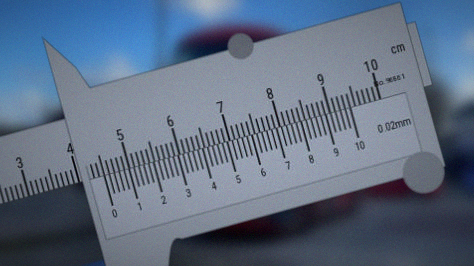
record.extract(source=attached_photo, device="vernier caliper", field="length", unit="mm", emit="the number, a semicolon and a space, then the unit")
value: 45.0; mm
